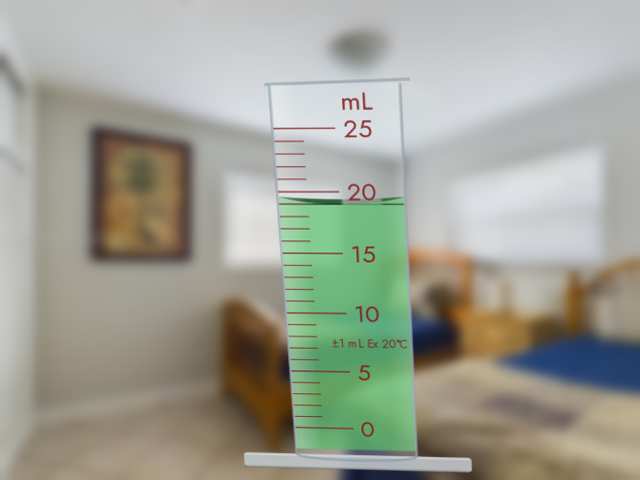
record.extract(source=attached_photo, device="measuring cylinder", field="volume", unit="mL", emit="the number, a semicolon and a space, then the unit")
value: 19; mL
